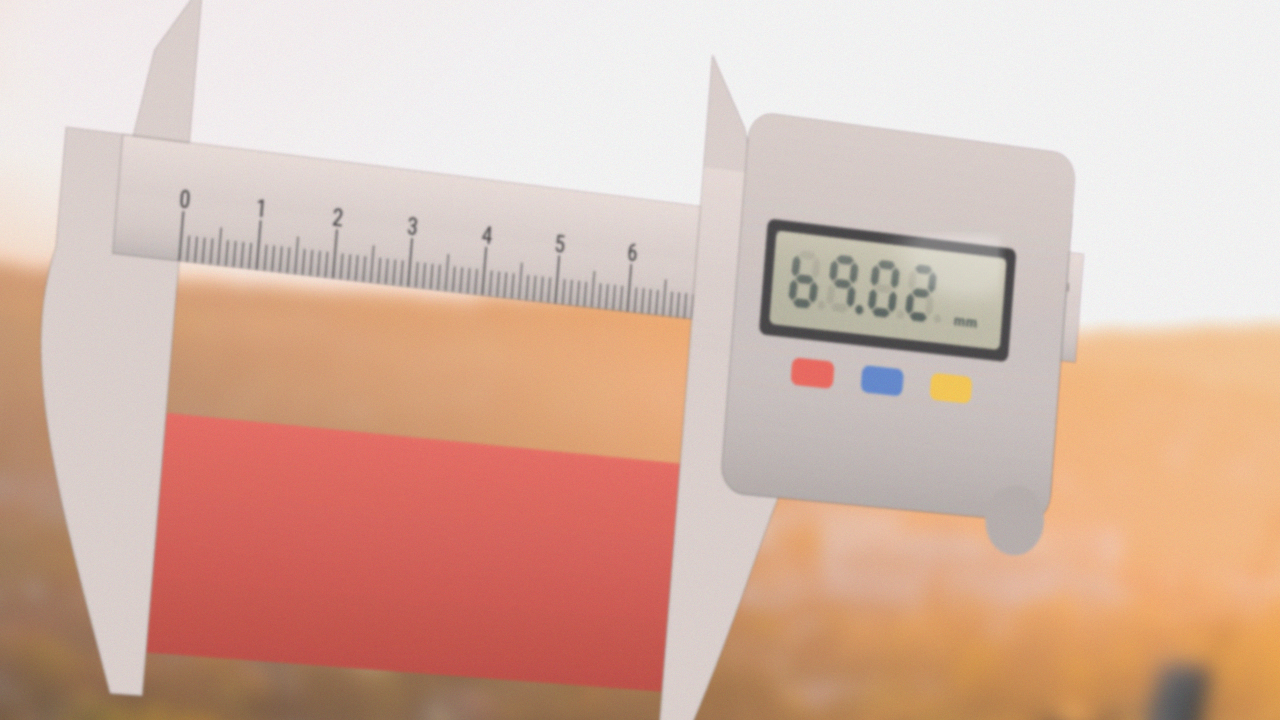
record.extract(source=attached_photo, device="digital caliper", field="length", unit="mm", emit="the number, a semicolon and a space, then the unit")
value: 69.02; mm
